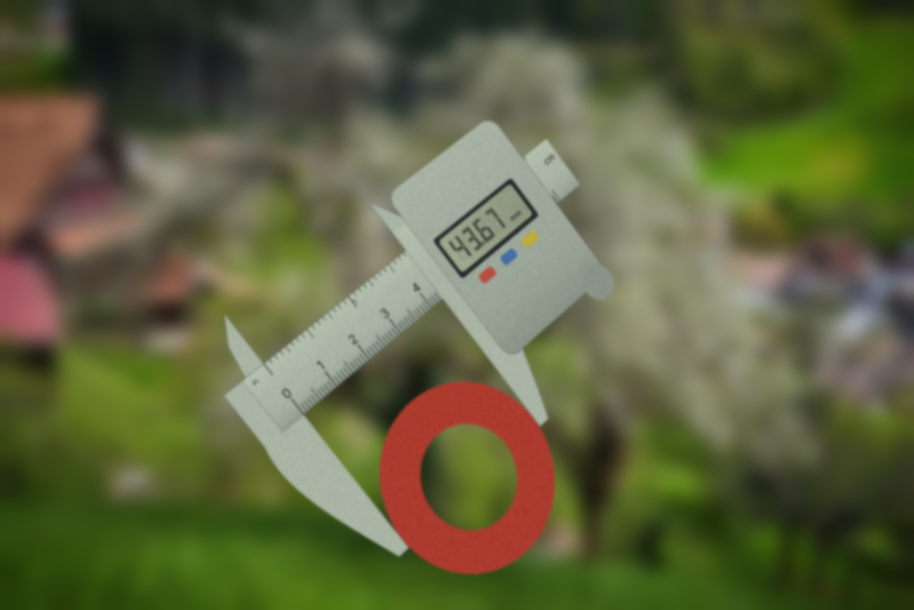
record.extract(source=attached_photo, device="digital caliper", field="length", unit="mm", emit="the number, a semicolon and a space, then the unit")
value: 43.67; mm
